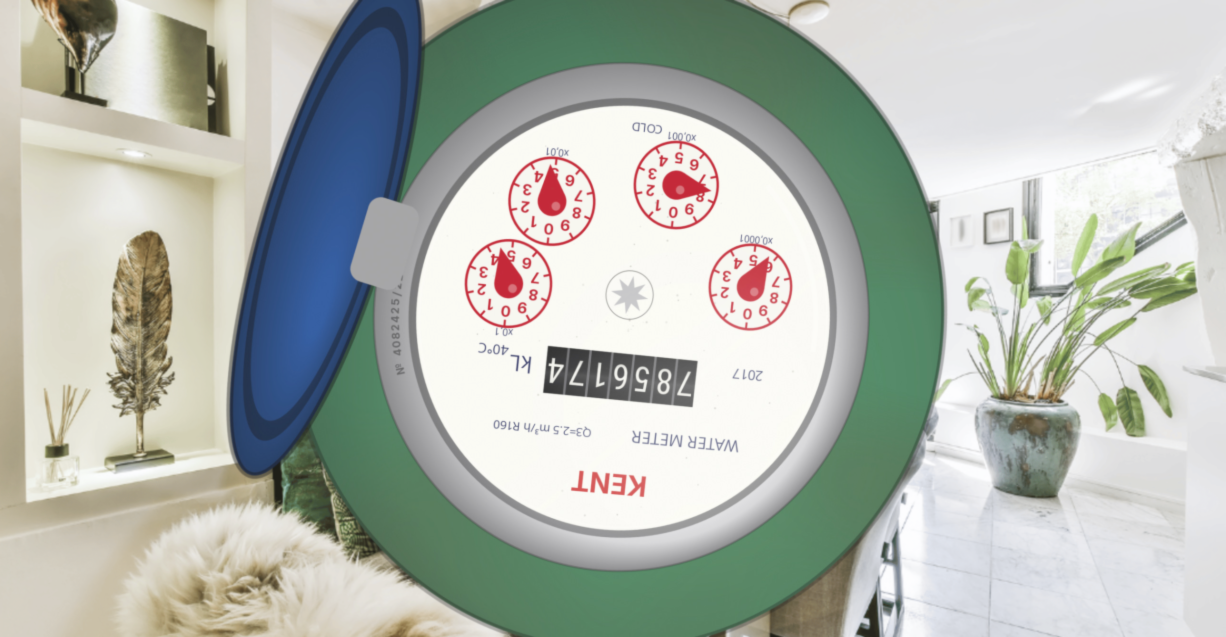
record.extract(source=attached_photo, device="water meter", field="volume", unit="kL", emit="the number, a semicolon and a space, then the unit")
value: 7856174.4475; kL
